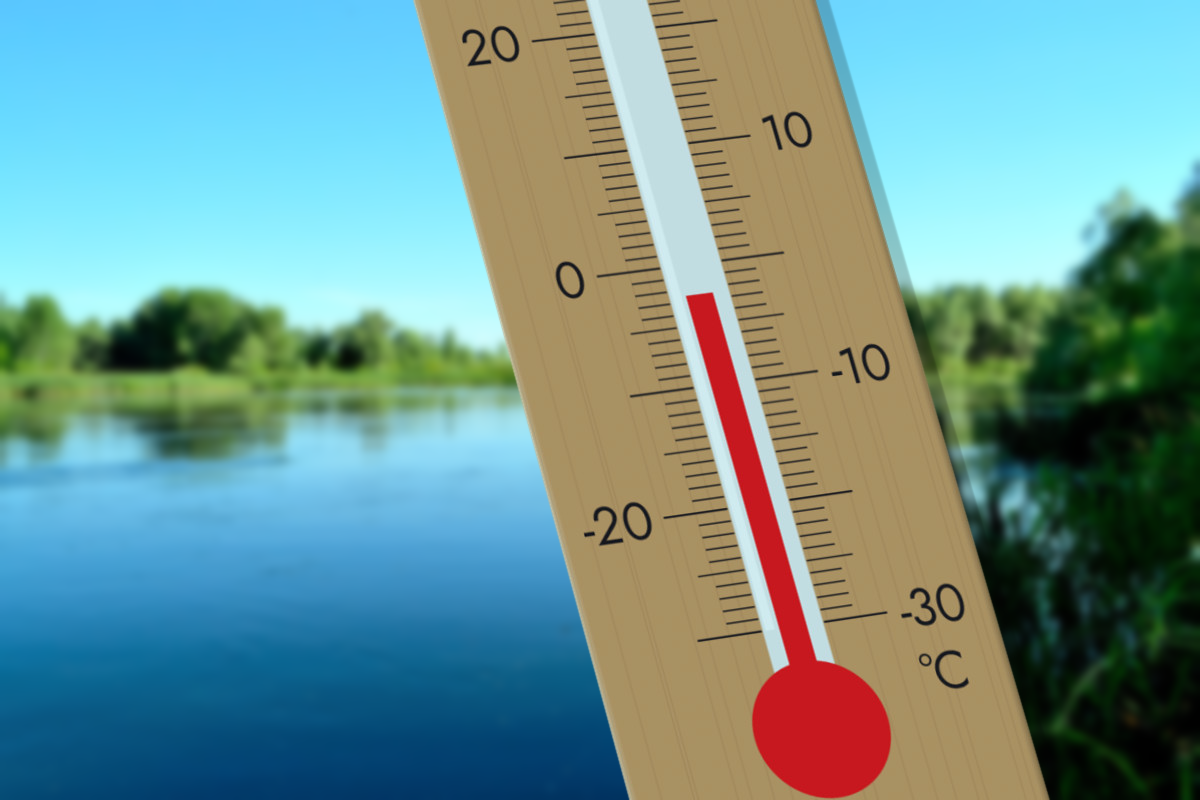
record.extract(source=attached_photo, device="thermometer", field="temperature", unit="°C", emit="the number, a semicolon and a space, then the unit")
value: -2.5; °C
